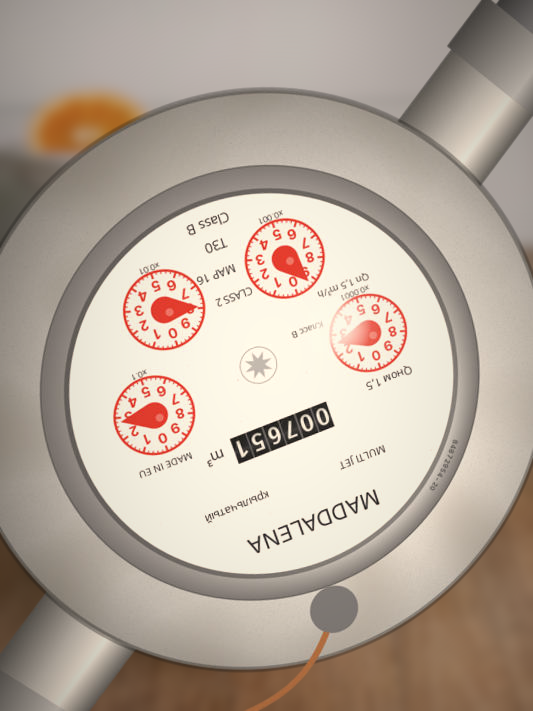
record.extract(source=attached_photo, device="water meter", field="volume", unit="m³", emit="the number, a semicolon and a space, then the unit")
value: 7651.2792; m³
